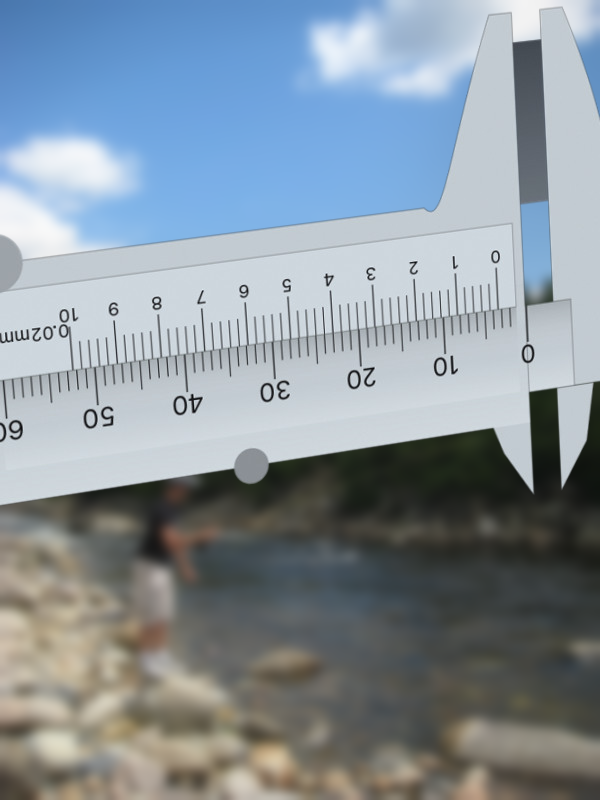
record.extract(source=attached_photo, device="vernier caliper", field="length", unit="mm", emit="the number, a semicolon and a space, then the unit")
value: 3.4; mm
